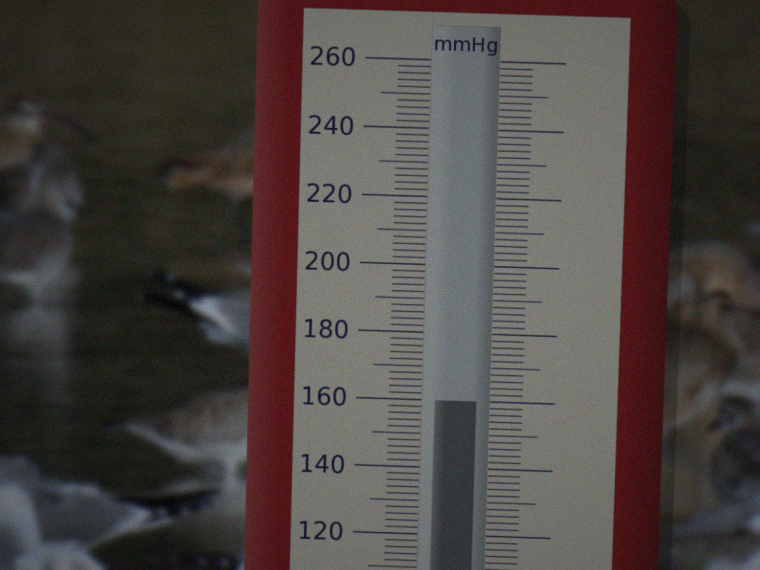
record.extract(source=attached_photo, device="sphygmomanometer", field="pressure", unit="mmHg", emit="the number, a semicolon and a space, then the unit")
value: 160; mmHg
